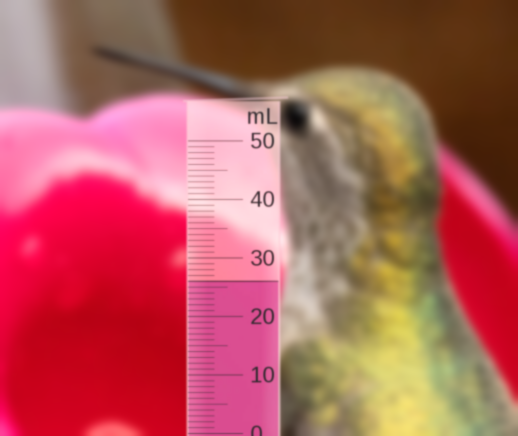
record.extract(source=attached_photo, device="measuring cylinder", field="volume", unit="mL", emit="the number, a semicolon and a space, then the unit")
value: 26; mL
